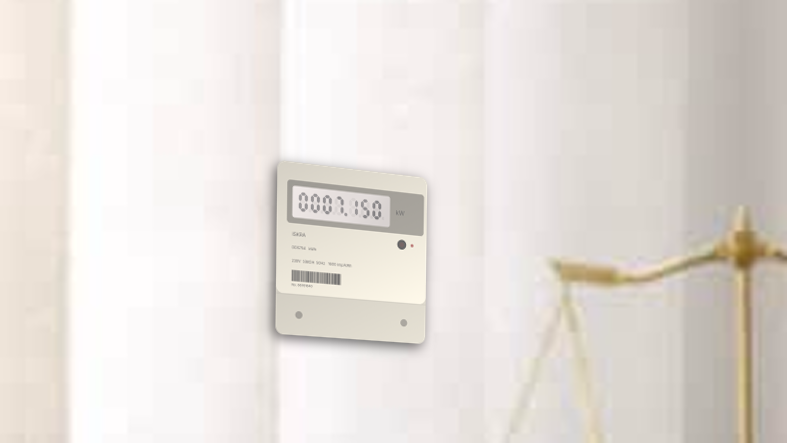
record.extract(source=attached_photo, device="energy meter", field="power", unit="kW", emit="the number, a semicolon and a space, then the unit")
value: 7.150; kW
